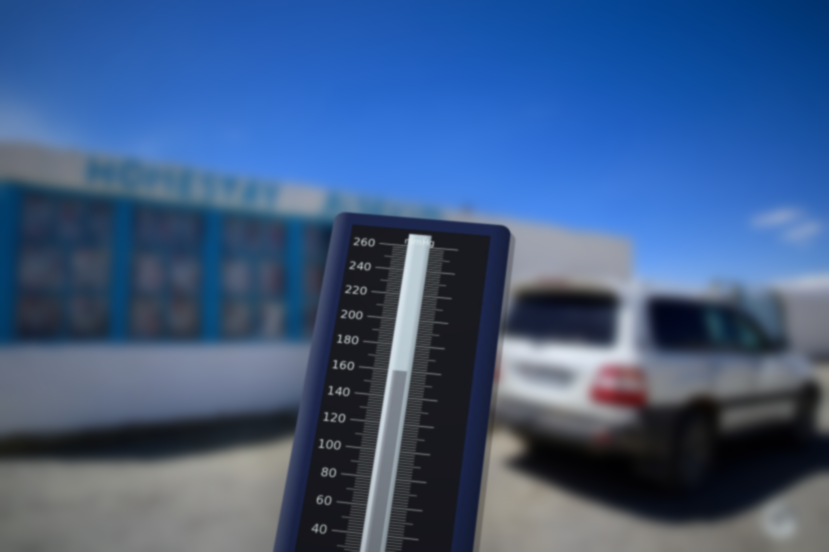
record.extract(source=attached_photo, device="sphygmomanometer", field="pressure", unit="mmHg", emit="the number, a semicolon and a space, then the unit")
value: 160; mmHg
